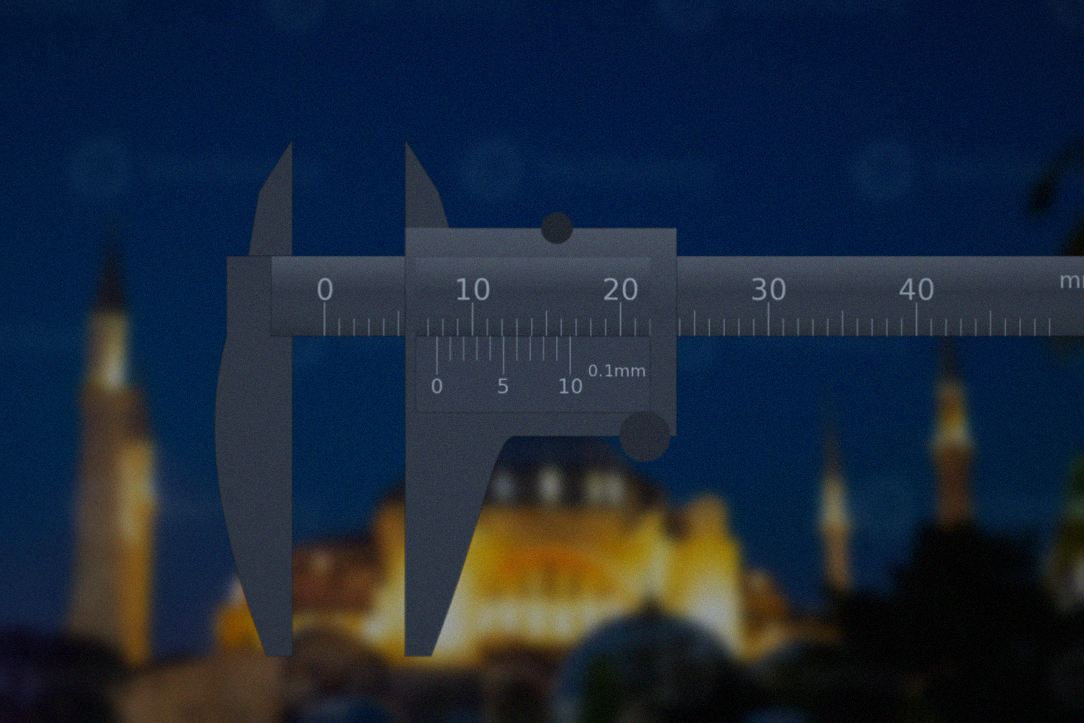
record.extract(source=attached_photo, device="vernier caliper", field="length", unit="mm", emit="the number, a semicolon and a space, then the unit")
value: 7.6; mm
